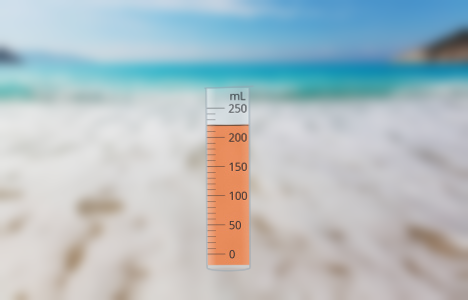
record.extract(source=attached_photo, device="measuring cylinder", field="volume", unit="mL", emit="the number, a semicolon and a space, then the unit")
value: 220; mL
